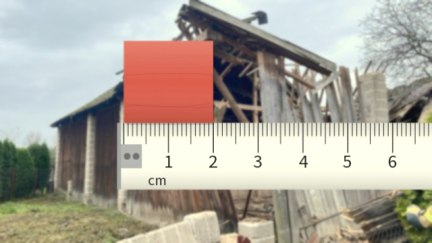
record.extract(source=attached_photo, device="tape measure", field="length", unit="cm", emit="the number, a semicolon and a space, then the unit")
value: 2; cm
